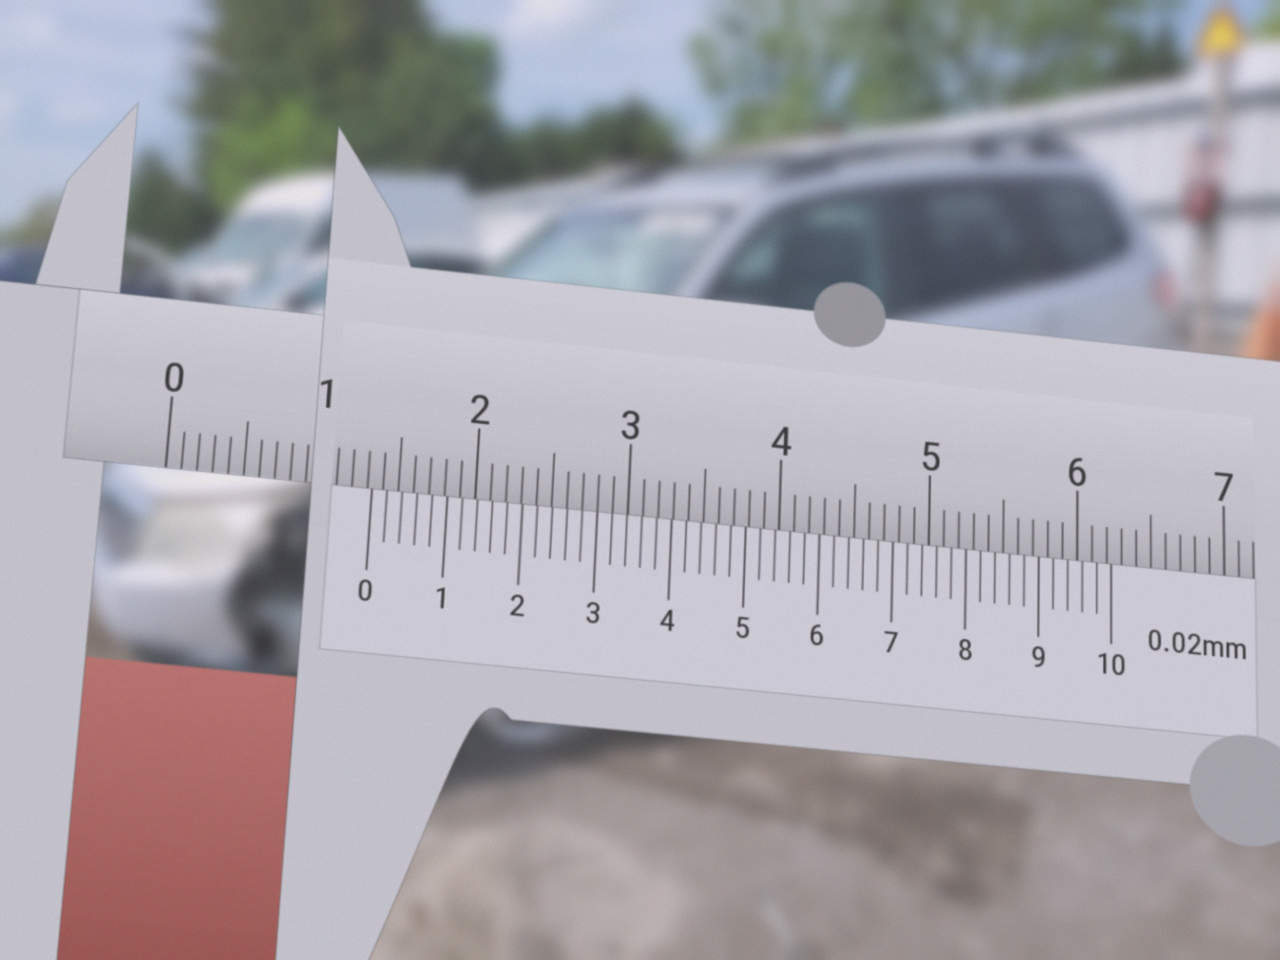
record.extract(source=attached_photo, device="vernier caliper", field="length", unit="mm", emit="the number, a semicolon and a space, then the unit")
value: 13.3; mm
